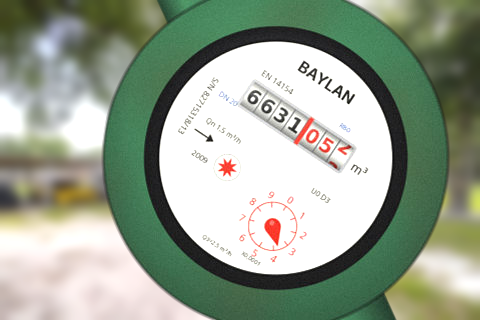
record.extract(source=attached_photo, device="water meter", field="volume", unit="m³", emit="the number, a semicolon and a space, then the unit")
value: 6631.0523; m³
